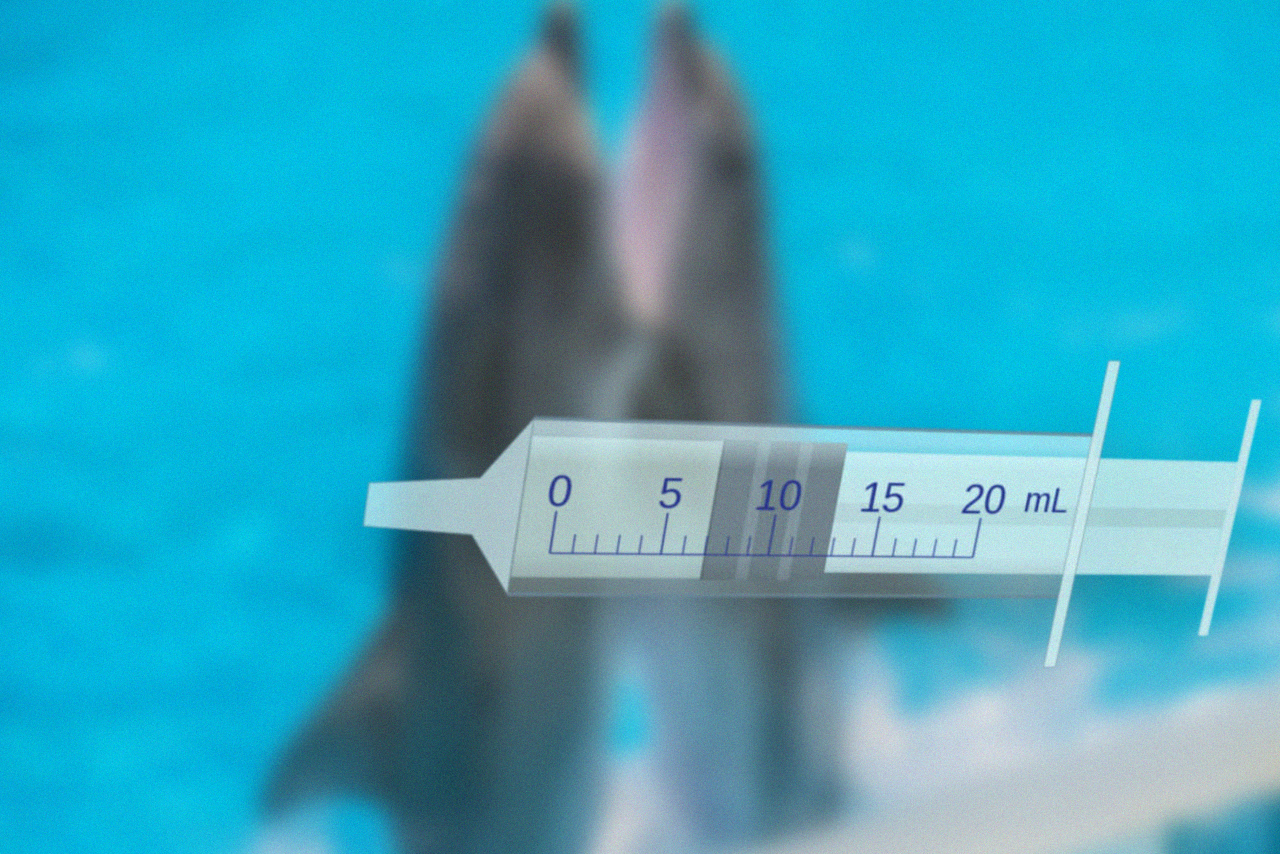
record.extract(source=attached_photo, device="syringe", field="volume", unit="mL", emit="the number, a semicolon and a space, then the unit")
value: 7; mL
